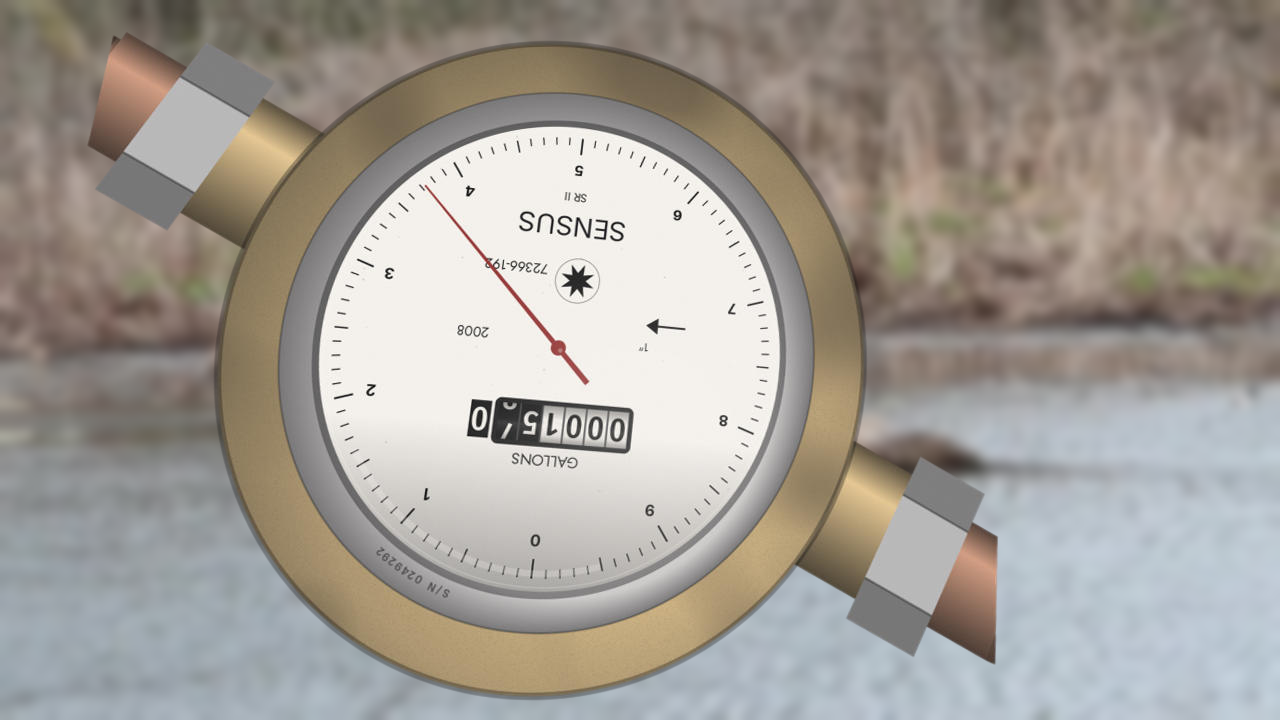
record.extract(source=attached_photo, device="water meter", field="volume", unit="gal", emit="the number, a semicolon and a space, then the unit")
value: 1573.7; gal
